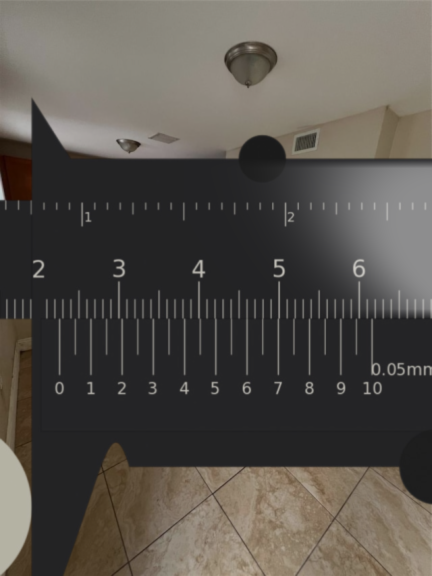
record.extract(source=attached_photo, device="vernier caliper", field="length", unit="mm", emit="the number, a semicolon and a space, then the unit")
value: 22.6; mm
